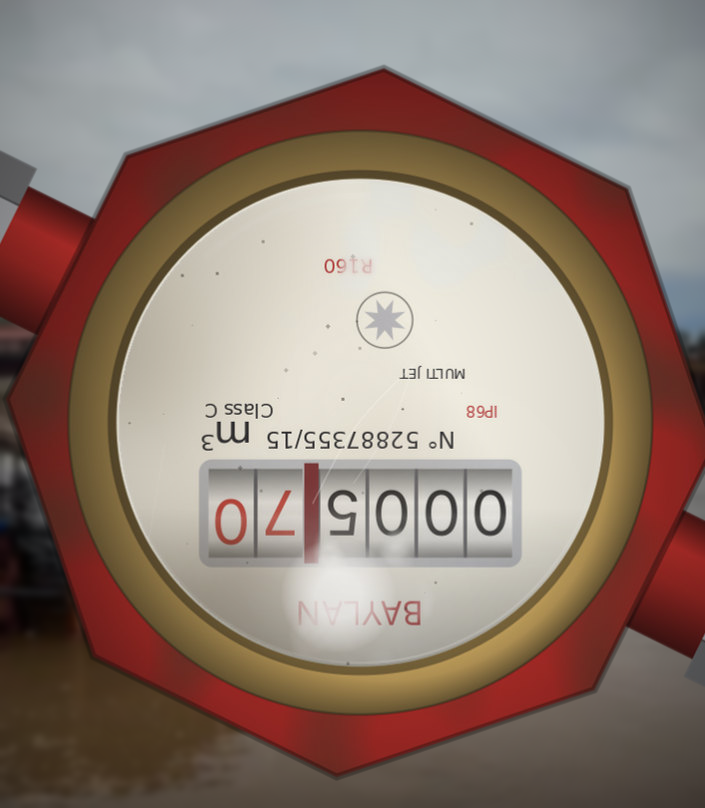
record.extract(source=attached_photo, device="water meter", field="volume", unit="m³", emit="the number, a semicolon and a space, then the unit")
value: 5.70; m³
